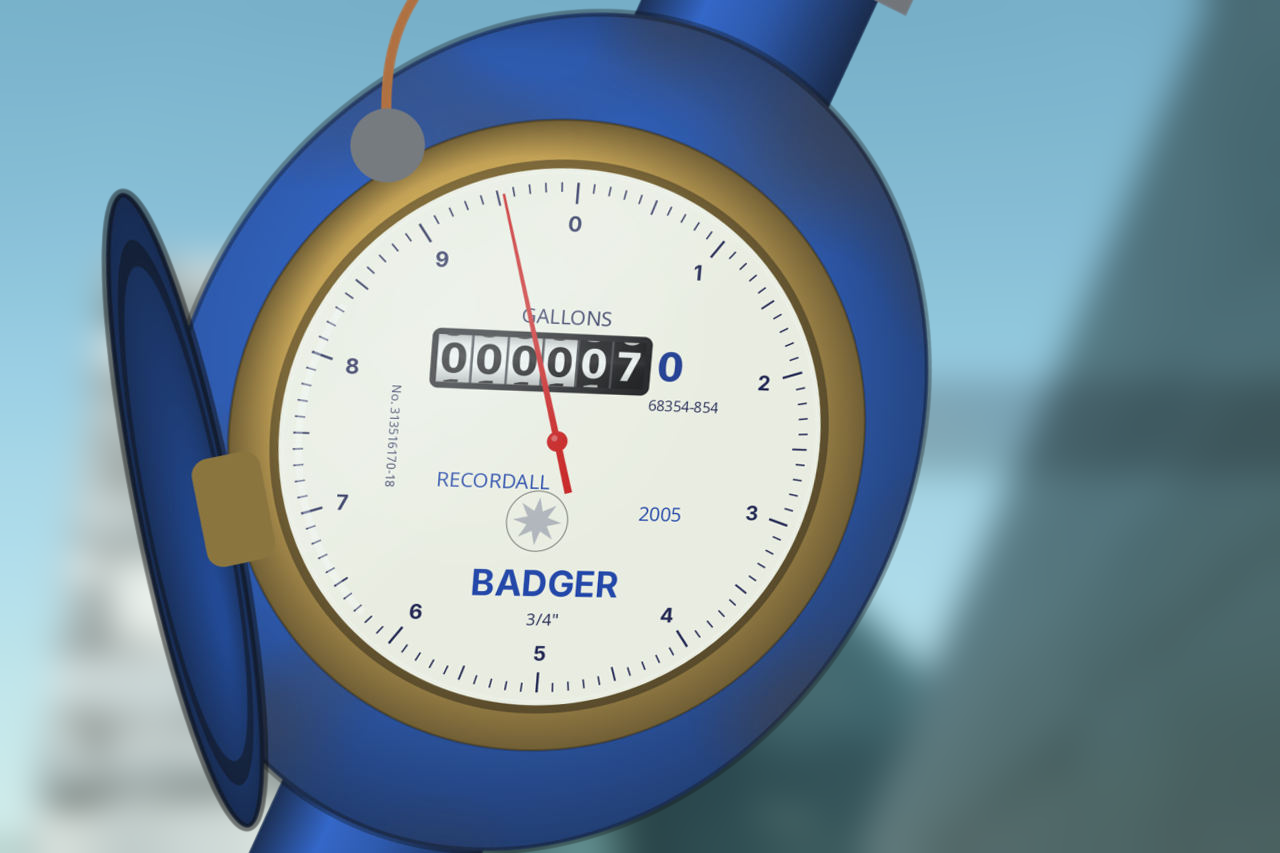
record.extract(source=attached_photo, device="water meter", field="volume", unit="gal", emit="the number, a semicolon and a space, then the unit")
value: 69.5; gal
